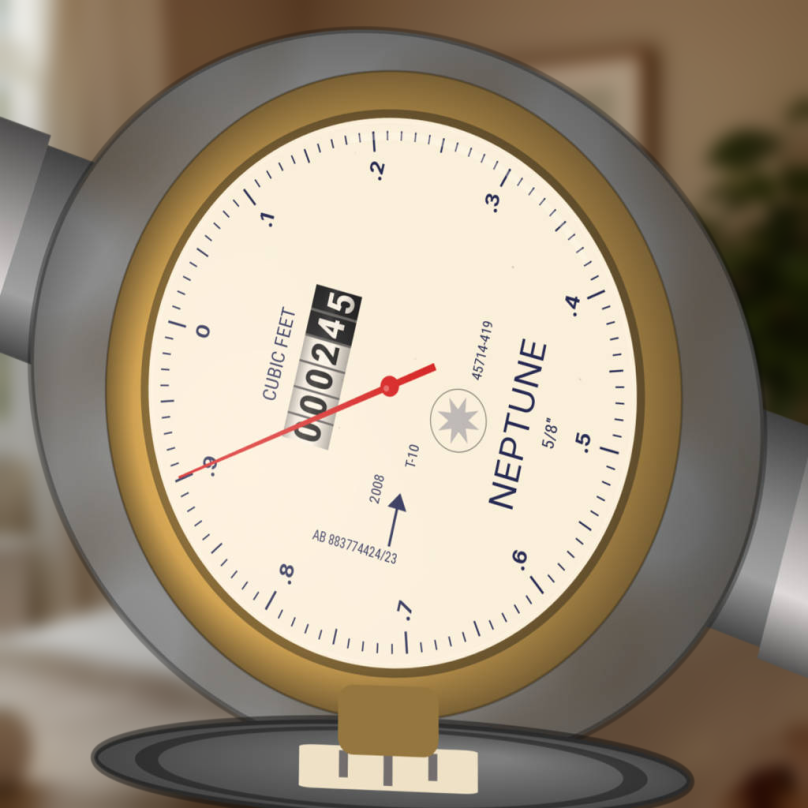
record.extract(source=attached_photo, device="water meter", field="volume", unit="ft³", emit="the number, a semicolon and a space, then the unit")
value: 244.90; ft³
